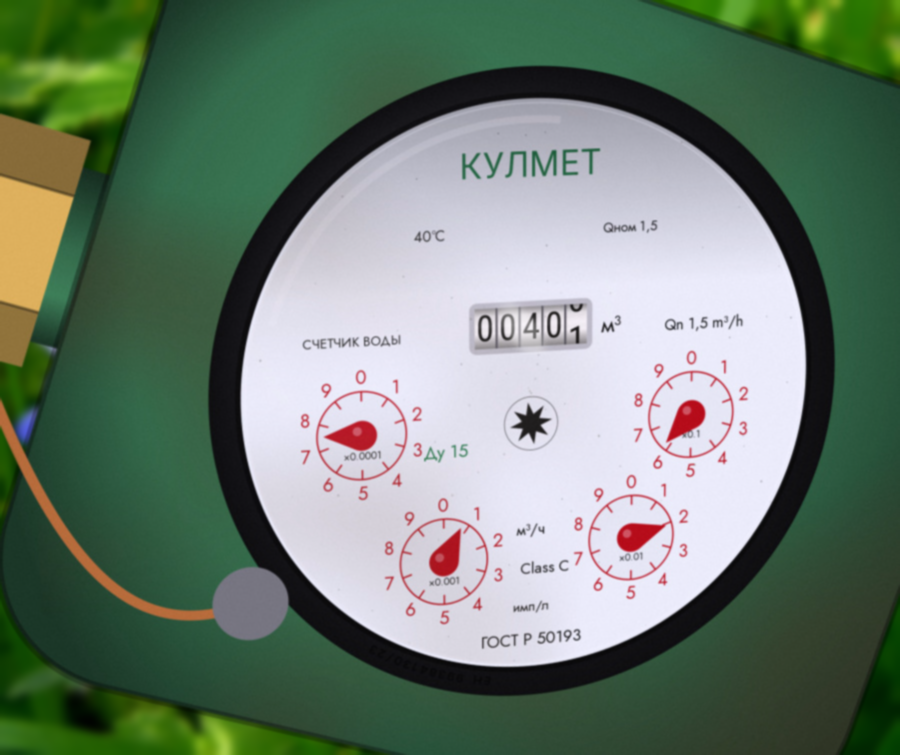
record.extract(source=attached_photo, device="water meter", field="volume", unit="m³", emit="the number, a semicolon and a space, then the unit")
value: 400.6207; m³
